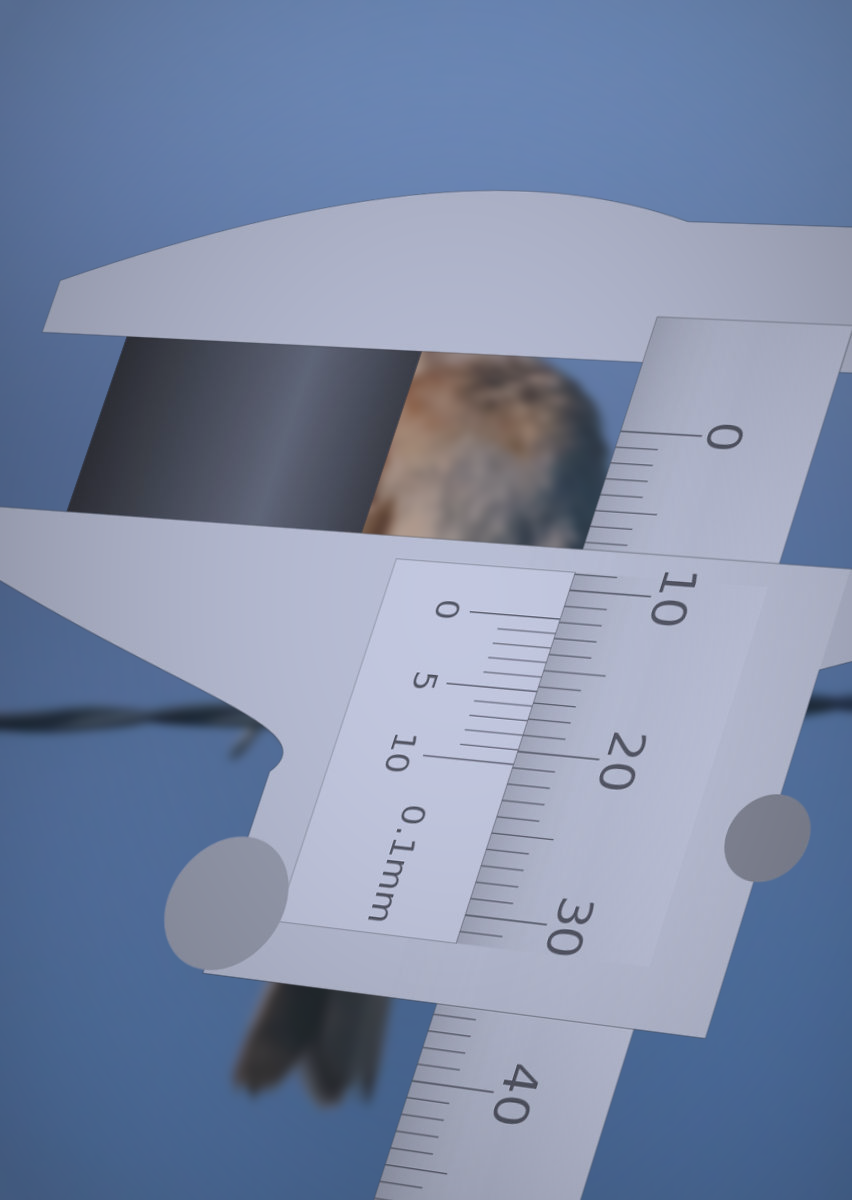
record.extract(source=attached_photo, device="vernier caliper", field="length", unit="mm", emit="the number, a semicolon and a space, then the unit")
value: 11.8; mm
